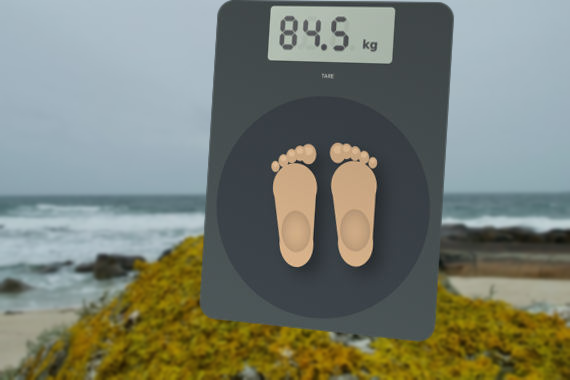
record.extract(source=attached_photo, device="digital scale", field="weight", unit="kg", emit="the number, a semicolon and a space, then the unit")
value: 84.5; kg
